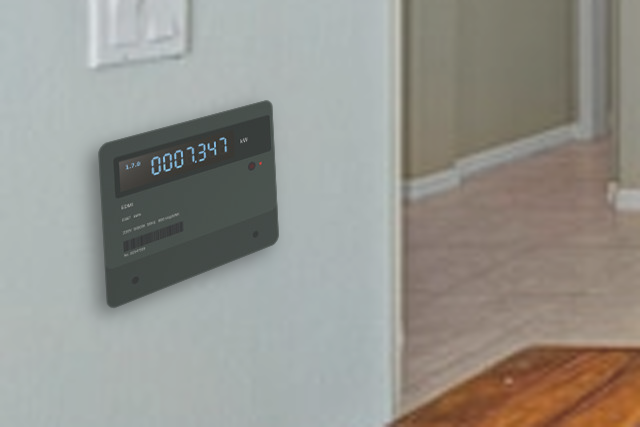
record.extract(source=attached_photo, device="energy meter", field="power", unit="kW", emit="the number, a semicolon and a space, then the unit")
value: 7.347; kW
